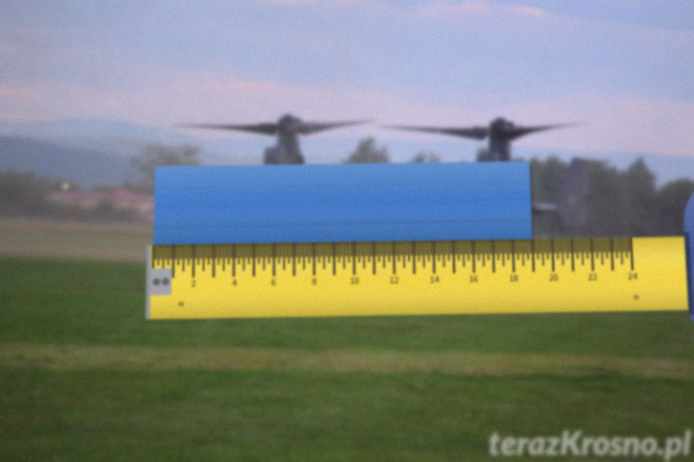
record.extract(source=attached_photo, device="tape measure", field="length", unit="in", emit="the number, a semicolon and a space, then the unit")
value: 19; in
